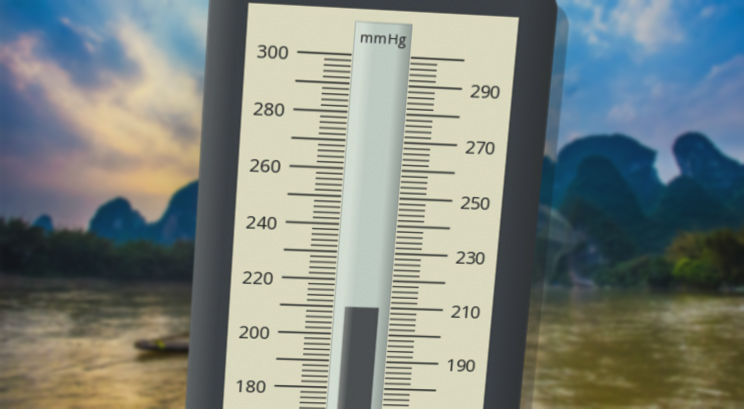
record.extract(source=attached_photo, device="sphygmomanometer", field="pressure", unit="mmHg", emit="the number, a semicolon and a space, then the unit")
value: 210; mmHg
